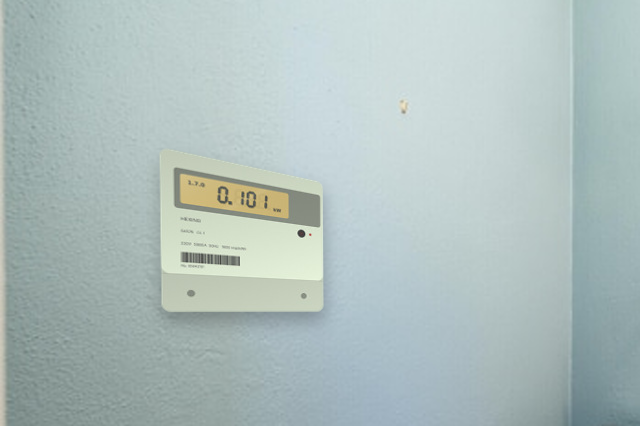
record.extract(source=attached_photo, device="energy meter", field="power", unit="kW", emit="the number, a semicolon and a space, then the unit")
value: 0.101; kW
